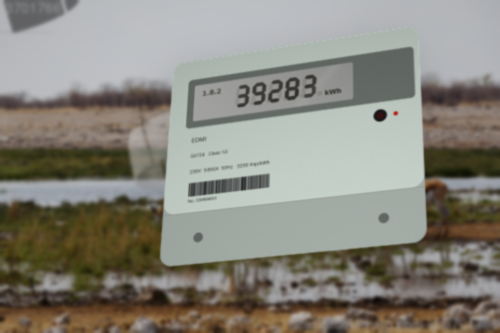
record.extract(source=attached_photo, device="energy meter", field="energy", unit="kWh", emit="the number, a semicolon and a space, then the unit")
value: 39283; kWh
